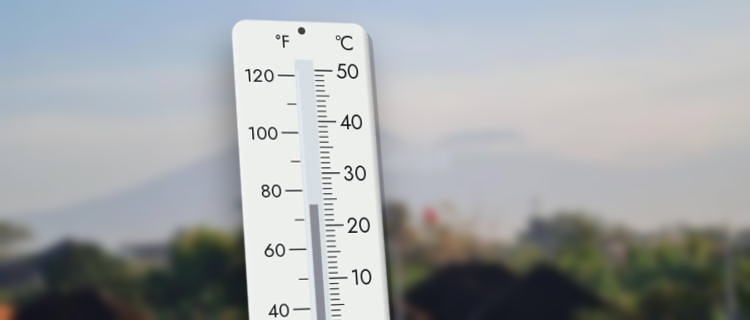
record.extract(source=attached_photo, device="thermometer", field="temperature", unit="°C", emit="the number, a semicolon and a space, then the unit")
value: 24; °C
